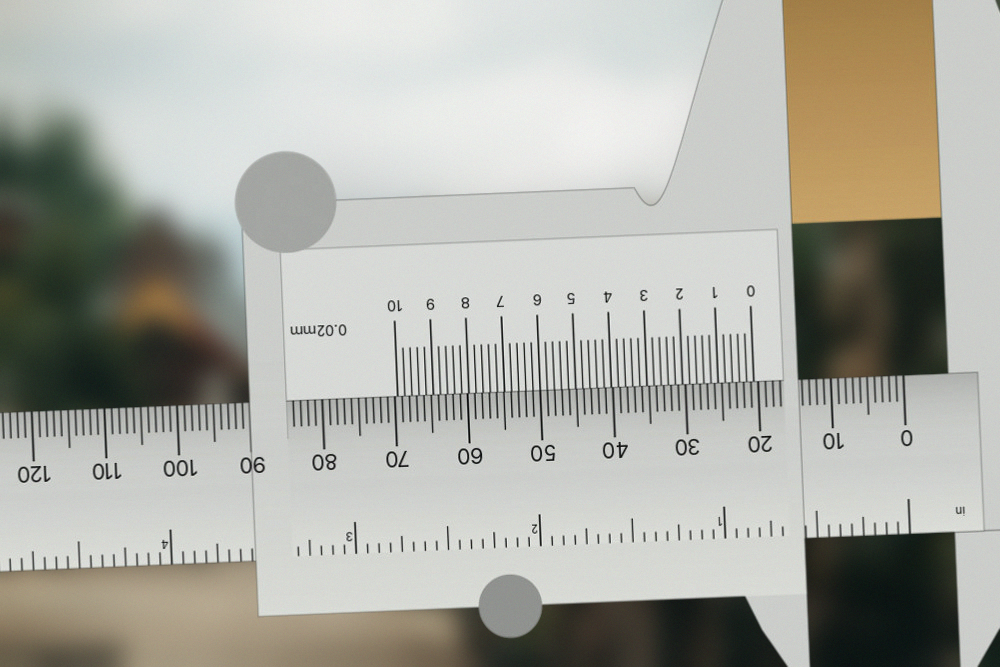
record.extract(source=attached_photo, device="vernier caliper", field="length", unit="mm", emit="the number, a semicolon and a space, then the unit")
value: 20.6; mm
